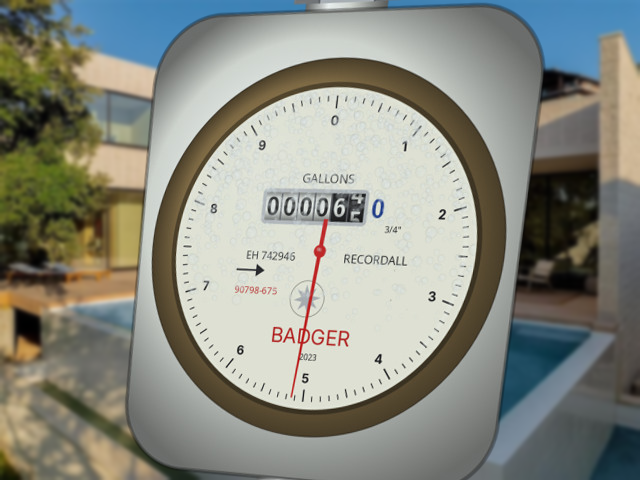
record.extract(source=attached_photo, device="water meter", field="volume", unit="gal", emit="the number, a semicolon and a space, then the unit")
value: 645.1; gal
